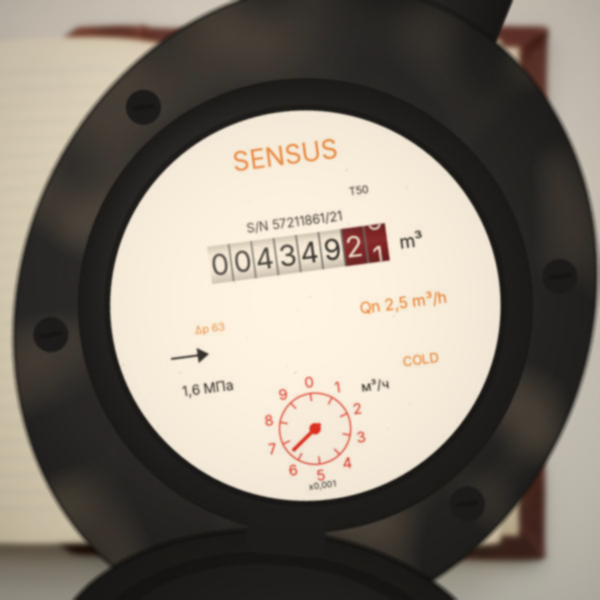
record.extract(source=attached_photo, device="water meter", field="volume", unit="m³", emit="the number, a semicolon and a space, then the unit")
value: 4349.206; m³
